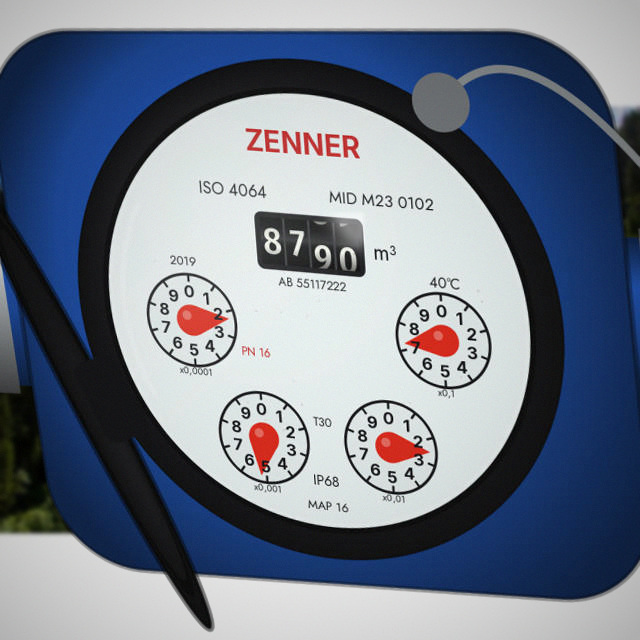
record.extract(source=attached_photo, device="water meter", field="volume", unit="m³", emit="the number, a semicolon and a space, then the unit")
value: 8789.7252; m³
